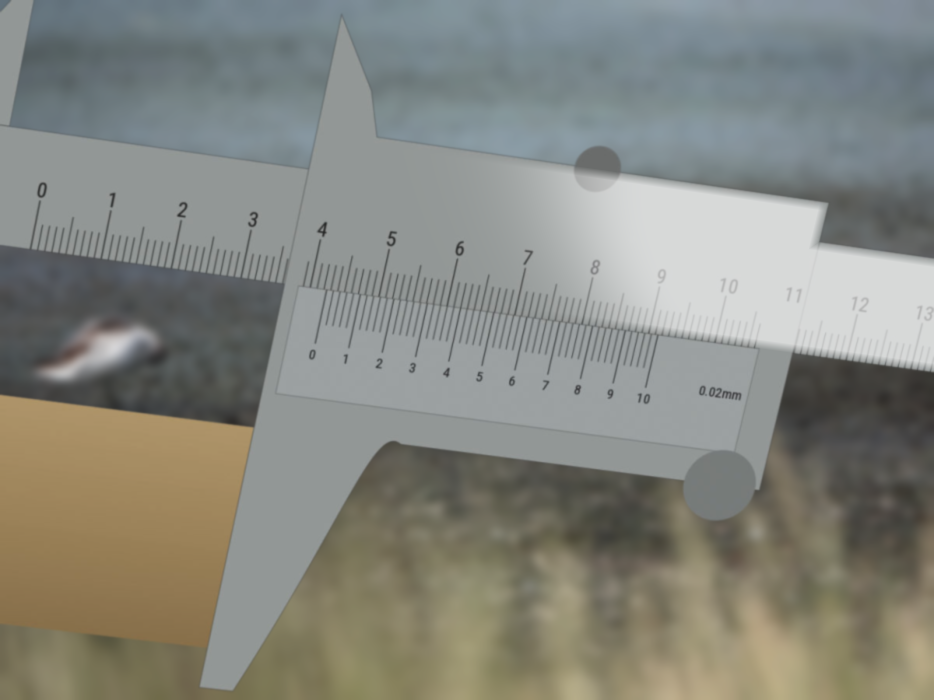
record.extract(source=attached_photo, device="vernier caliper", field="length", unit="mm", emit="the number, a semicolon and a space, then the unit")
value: 42.4; mm
